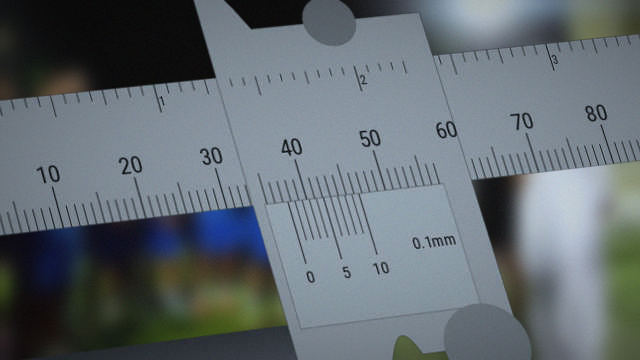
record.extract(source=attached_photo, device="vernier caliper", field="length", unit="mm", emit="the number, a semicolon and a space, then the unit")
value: 37.6; mm
